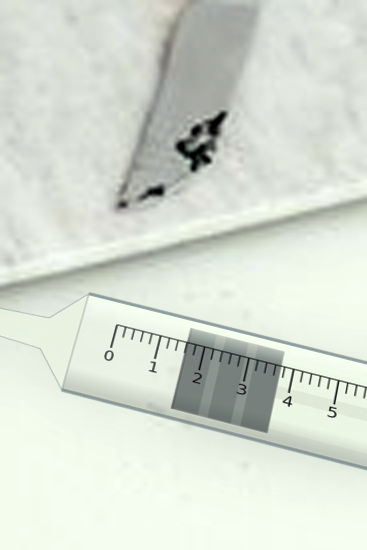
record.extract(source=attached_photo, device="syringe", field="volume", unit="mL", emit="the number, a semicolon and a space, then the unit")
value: 1.6; mL
